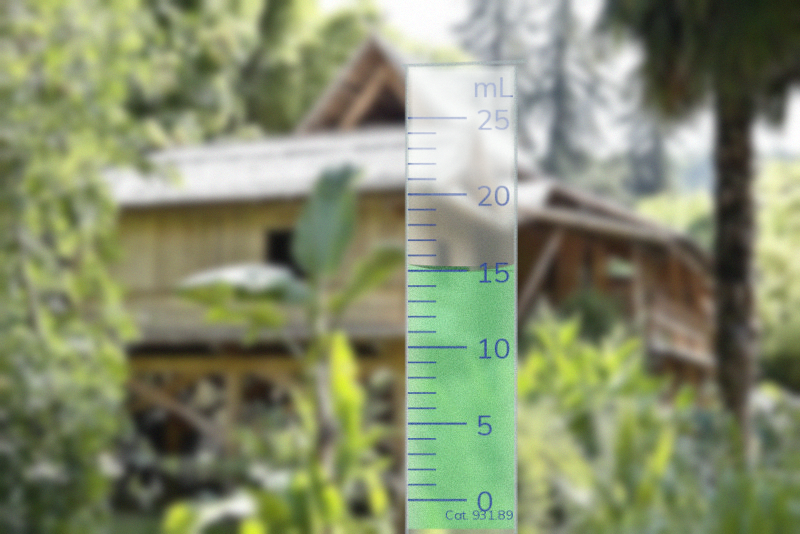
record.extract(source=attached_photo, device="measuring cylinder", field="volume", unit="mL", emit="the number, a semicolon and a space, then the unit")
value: 15; mL
